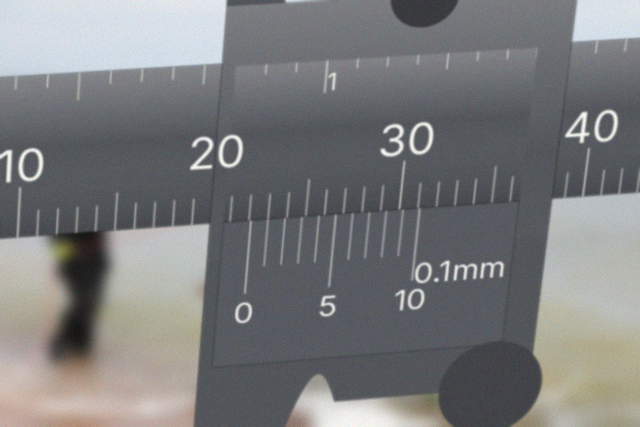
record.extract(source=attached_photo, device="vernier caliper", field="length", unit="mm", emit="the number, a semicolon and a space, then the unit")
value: 22.1; mm
